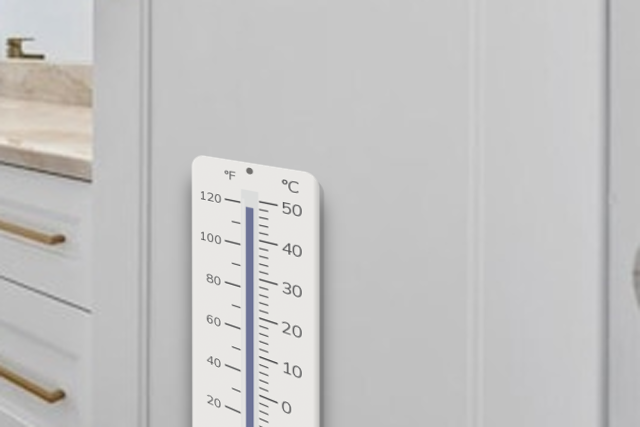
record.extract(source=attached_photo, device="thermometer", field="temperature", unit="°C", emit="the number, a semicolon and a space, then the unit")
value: 48; °C
